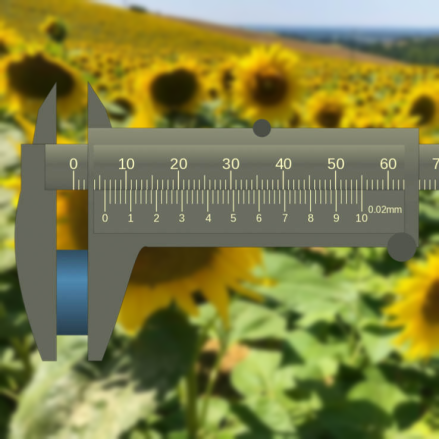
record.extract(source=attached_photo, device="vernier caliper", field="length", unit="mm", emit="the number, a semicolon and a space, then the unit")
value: 6.0; mm
